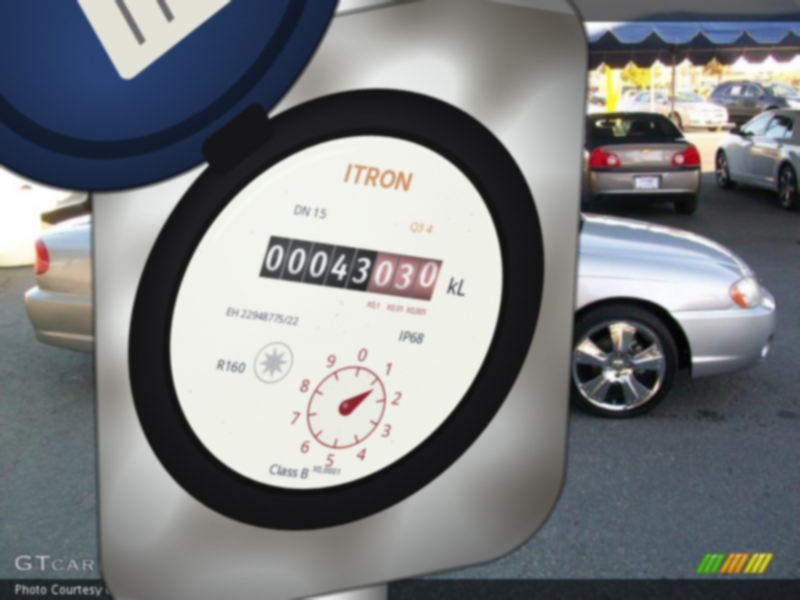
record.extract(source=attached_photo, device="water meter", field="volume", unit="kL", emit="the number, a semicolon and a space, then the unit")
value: 43.0301; kL
